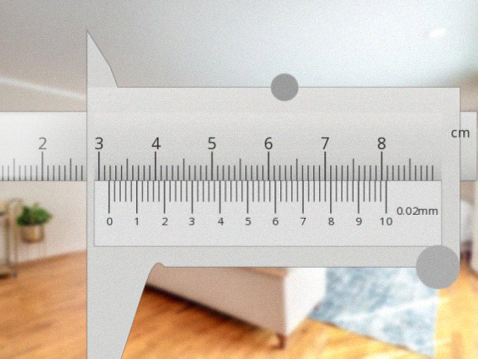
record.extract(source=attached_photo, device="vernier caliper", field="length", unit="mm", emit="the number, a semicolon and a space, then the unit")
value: 31.8; mm
